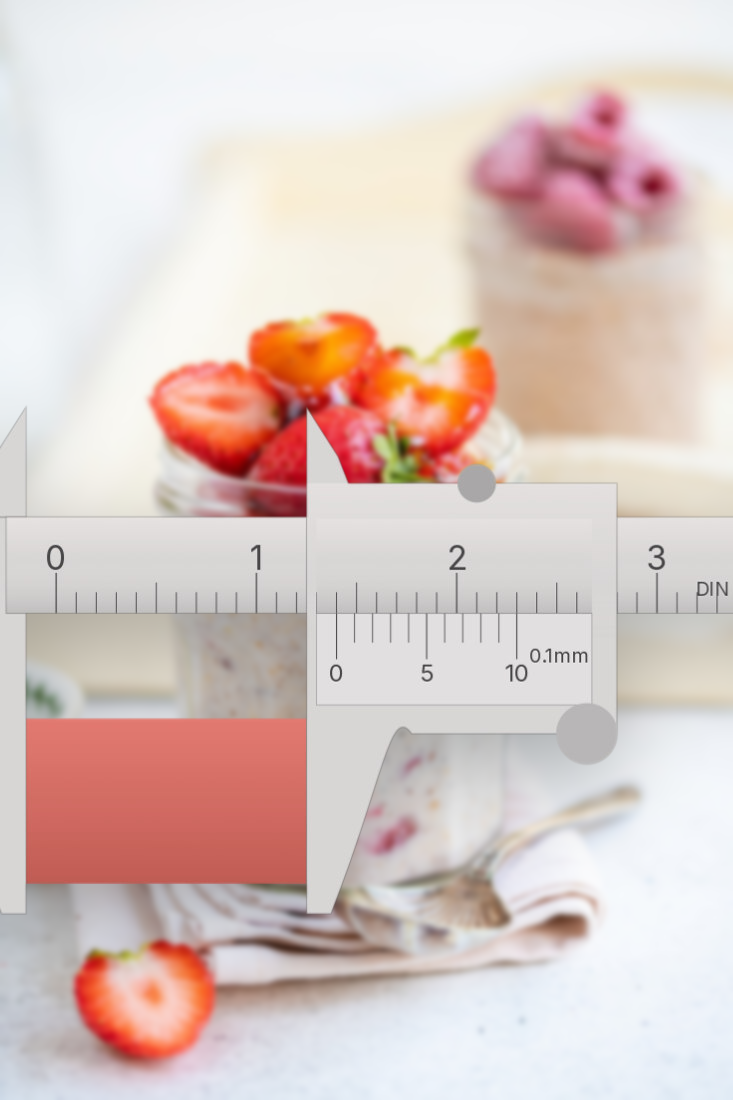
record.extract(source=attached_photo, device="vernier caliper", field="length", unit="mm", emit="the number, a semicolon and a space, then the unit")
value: 14.0; mm
